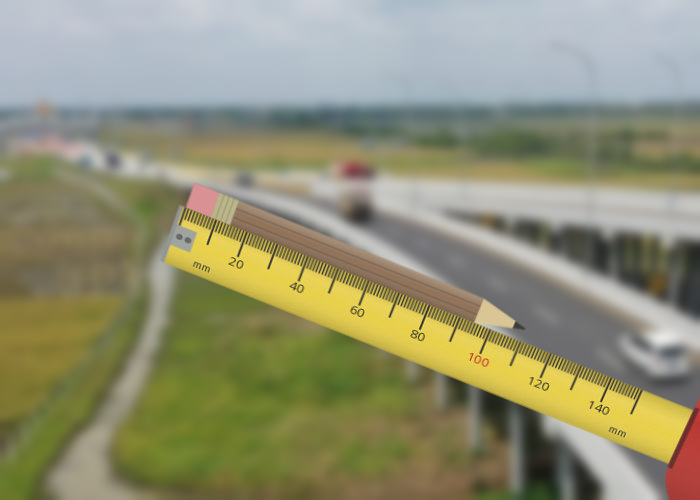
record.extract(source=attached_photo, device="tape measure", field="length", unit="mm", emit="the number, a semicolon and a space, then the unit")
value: 110; mm
